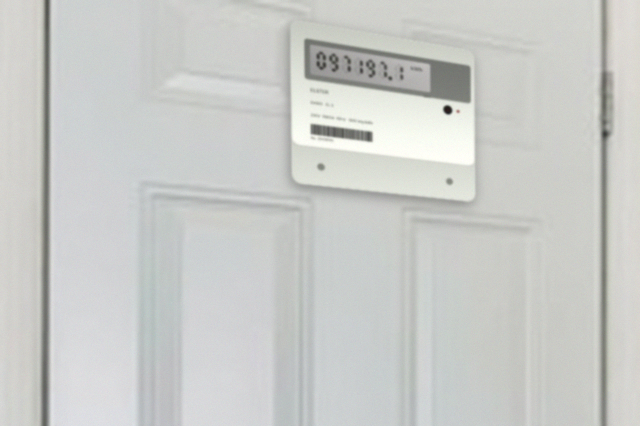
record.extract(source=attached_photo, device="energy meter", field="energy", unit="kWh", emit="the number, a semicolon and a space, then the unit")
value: 97197.1; kWh
